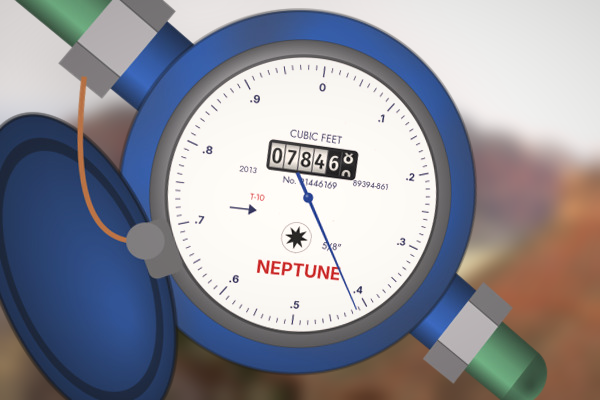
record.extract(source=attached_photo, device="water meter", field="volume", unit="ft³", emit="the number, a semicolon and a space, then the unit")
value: 78468.41; ft³
